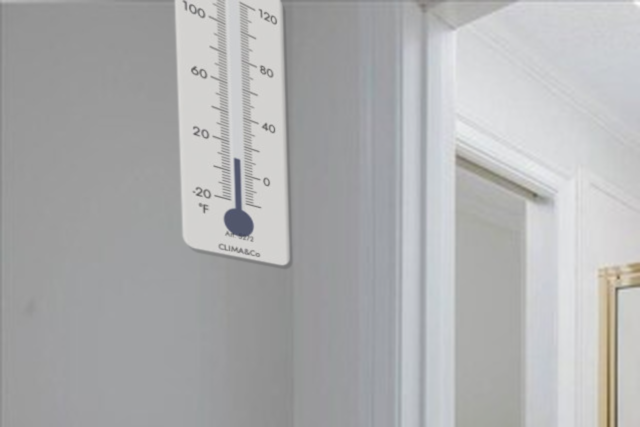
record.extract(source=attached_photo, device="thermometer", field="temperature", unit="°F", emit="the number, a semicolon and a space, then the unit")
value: 10; °F
